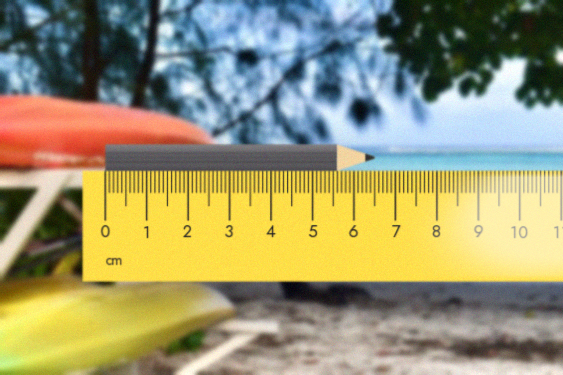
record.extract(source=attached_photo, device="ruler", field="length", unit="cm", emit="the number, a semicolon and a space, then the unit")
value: 6.5; cm
